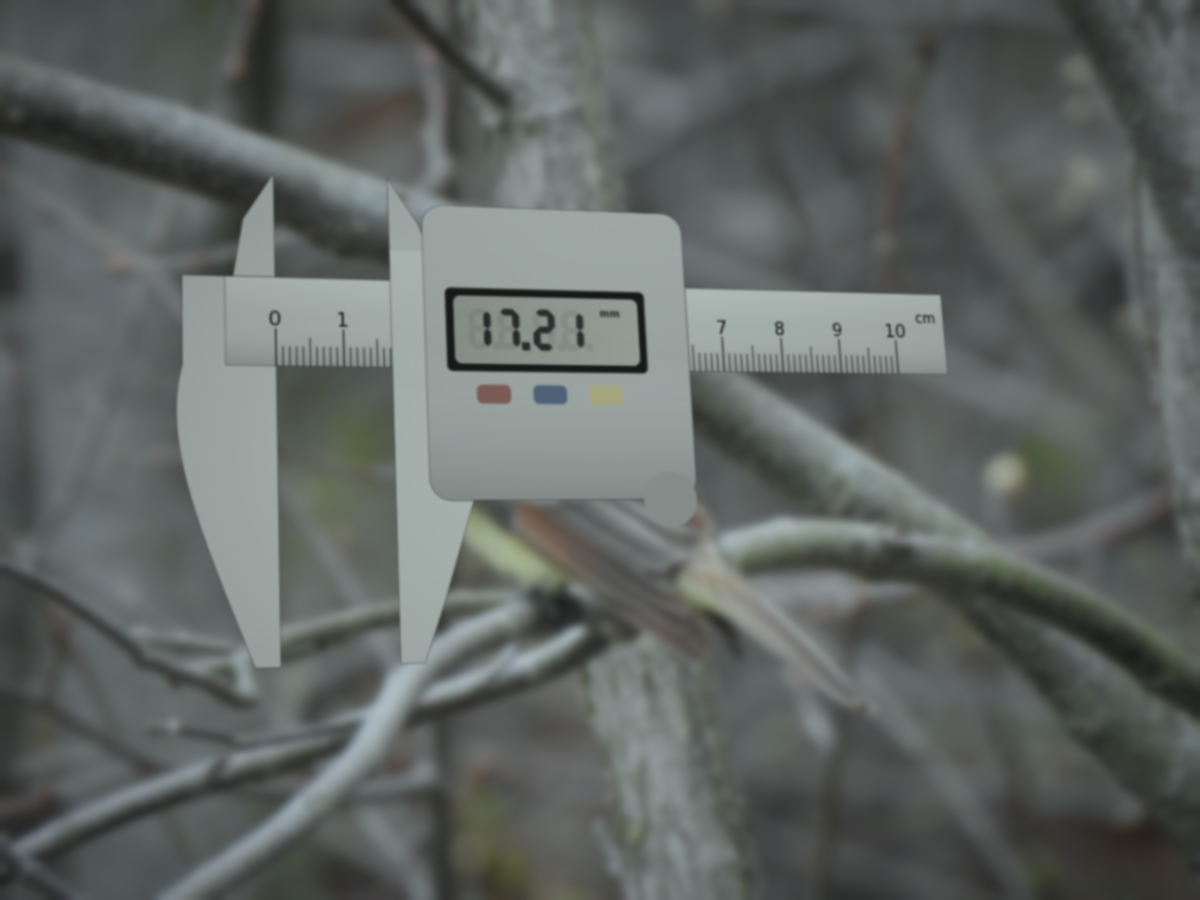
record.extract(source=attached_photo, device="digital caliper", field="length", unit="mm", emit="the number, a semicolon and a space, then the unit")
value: 17.21; mm
